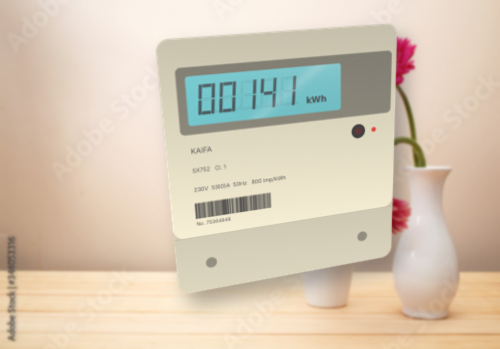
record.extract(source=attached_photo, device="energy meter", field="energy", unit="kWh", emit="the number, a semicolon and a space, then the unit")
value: 141; kWh
